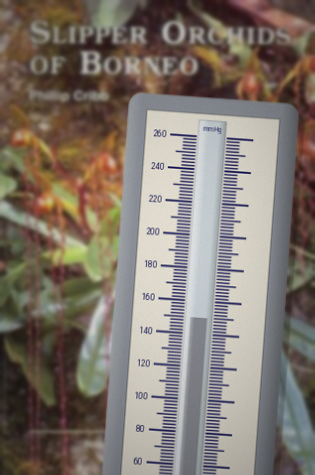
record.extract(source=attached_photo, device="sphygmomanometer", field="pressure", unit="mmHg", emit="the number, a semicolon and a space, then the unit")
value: 150; mmHg
